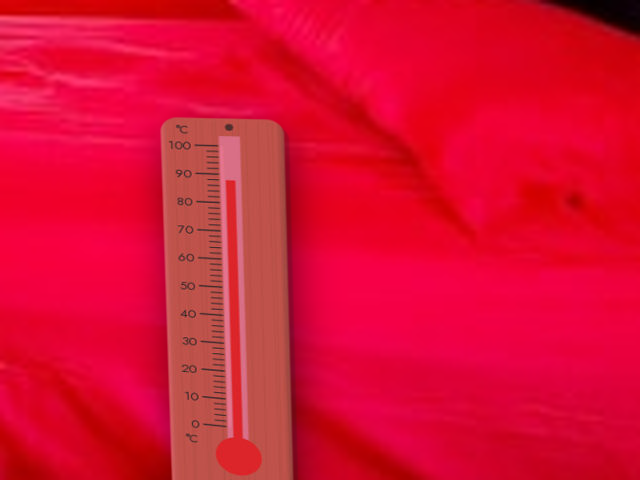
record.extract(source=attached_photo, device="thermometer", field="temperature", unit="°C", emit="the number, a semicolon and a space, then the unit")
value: 88; °C
